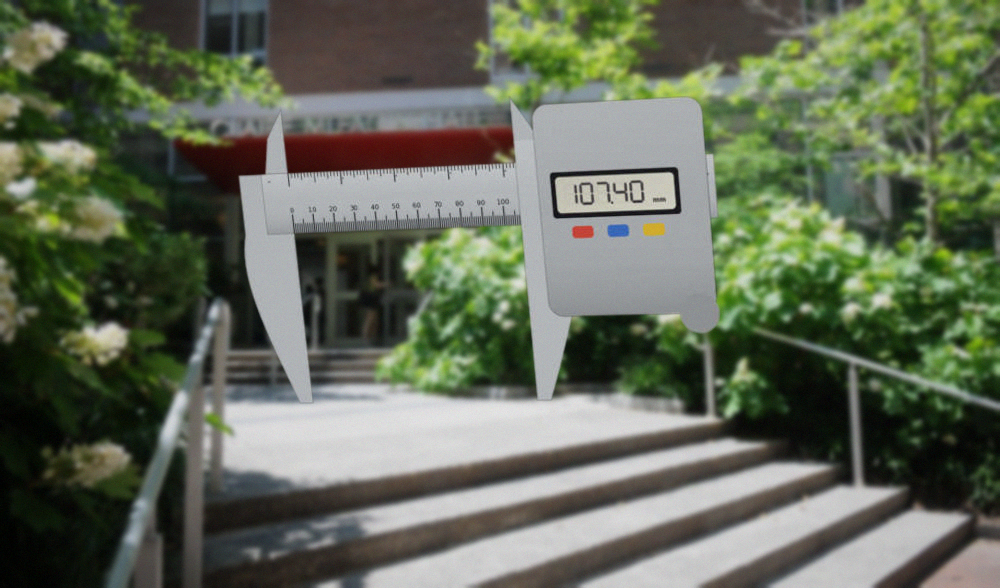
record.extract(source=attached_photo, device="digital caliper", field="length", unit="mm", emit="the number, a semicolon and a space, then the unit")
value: 107.40; mm
